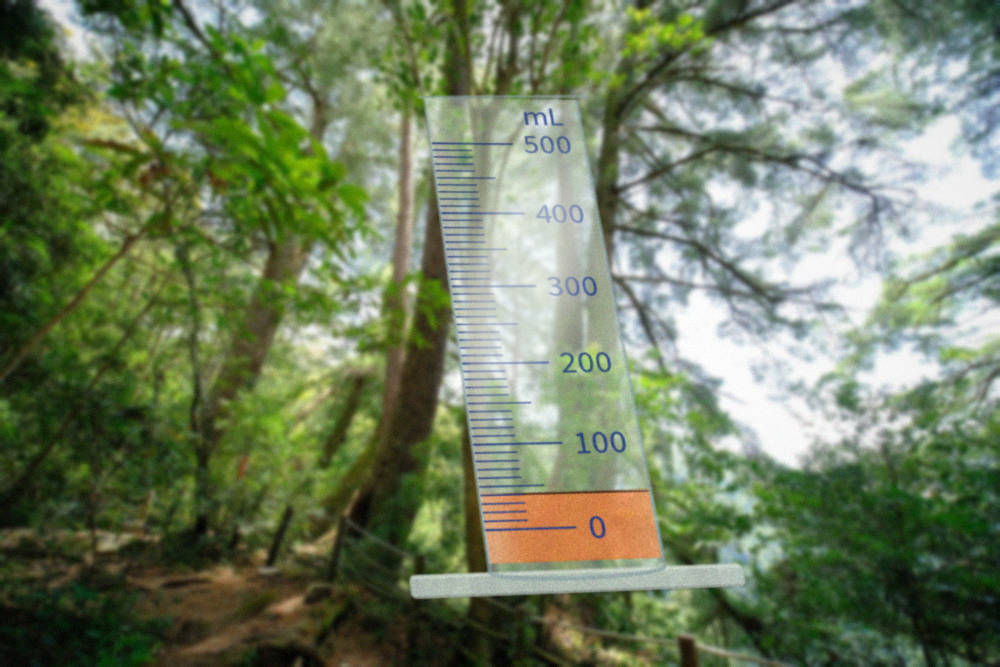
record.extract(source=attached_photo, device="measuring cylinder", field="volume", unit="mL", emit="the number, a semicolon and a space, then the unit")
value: 40; mL
